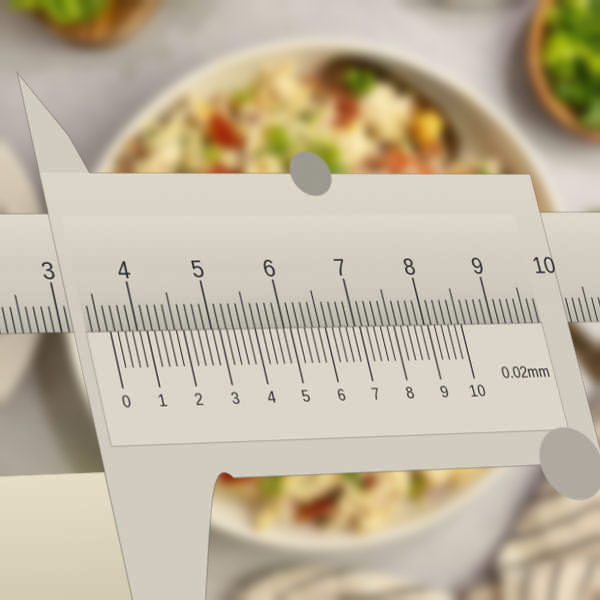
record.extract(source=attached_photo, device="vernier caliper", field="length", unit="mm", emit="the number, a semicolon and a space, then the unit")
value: 36.4; mm
